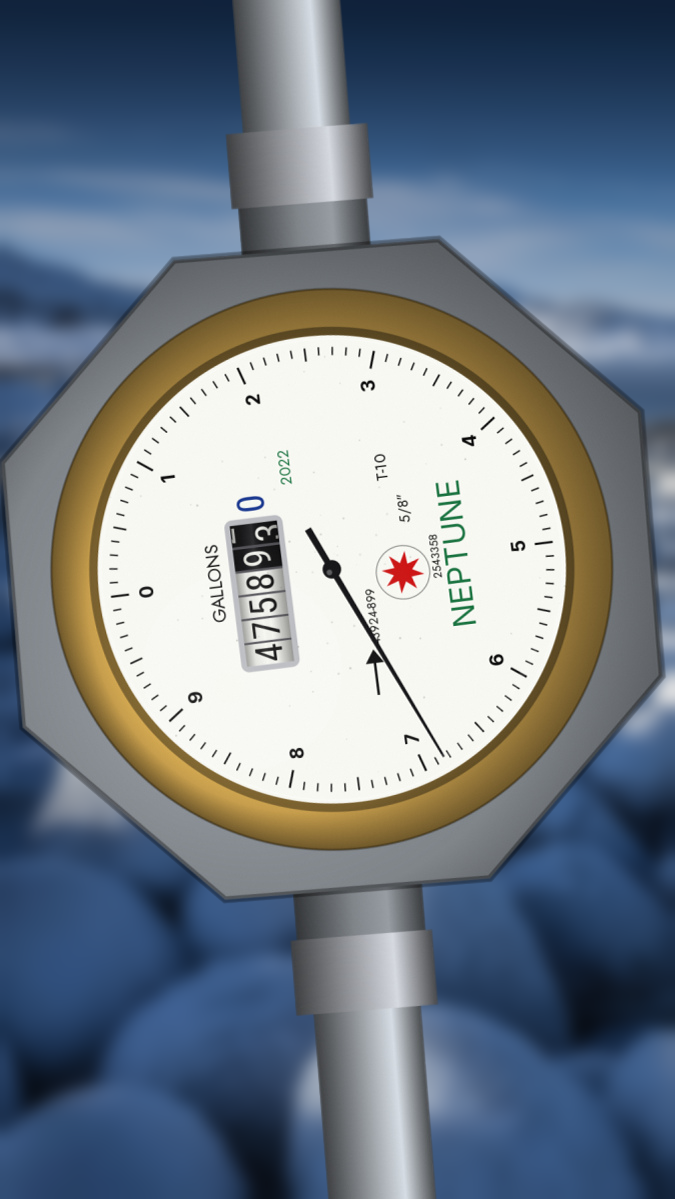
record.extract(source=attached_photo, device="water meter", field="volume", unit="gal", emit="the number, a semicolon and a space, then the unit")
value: 4758926.8; gal
